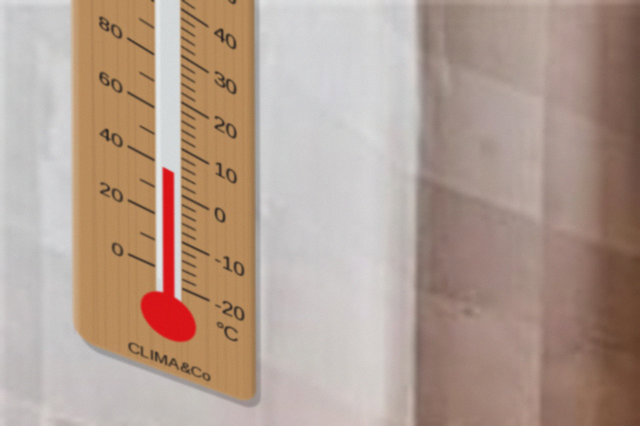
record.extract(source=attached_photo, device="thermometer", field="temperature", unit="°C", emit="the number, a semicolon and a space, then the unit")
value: 4; °C
